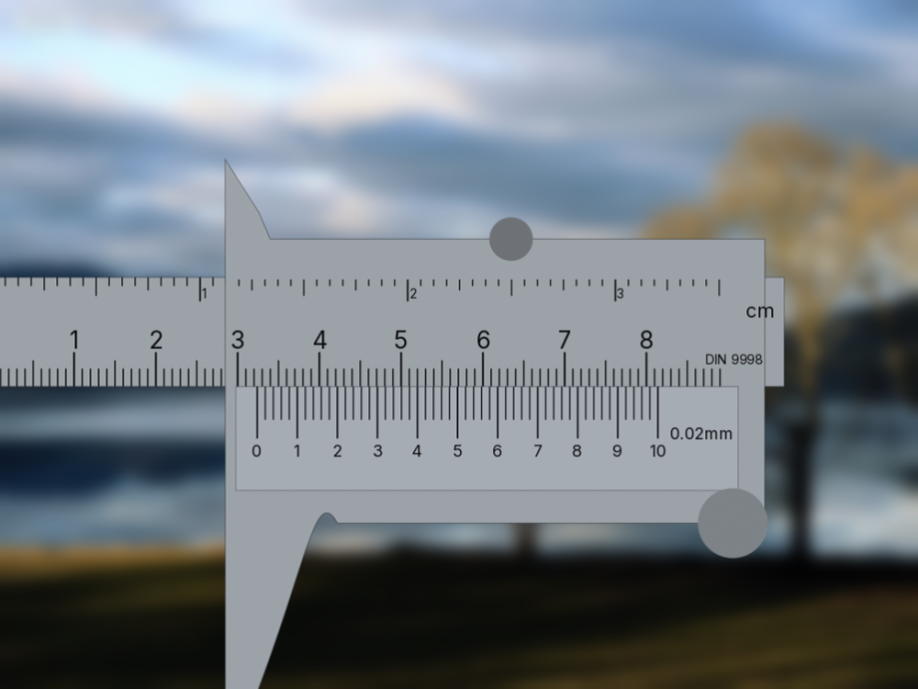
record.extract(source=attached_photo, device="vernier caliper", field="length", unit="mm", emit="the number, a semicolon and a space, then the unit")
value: 32.4; mm
